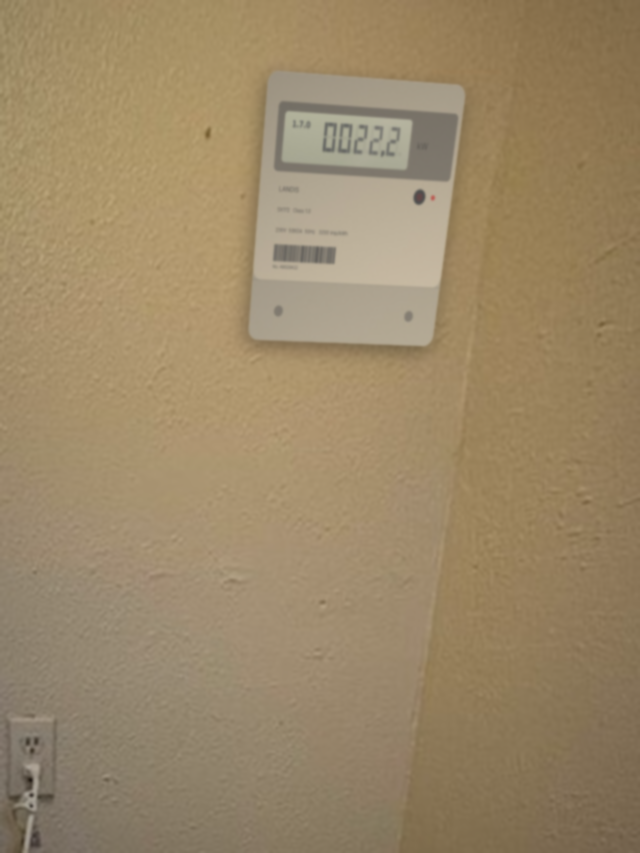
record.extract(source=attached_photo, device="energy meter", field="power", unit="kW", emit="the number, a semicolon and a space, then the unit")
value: 22.2; kW
